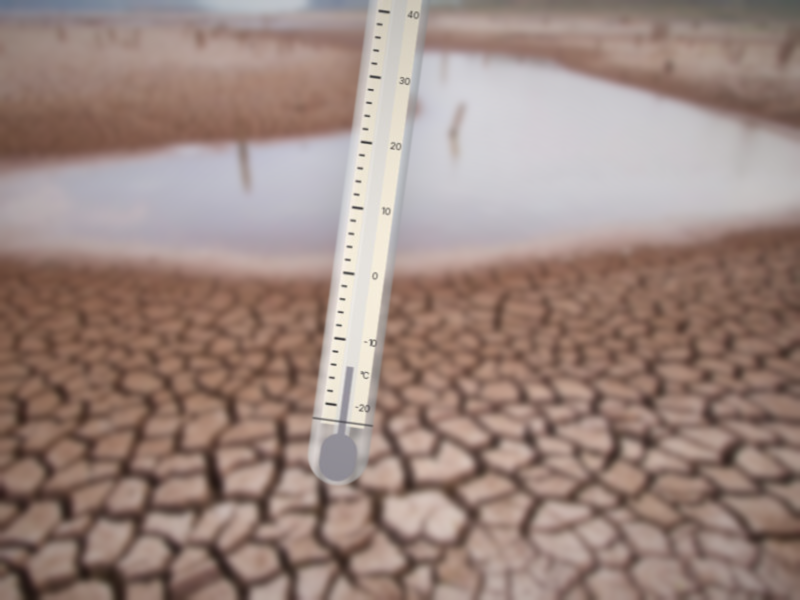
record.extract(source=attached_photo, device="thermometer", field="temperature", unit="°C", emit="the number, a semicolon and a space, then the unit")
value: -14; °C
